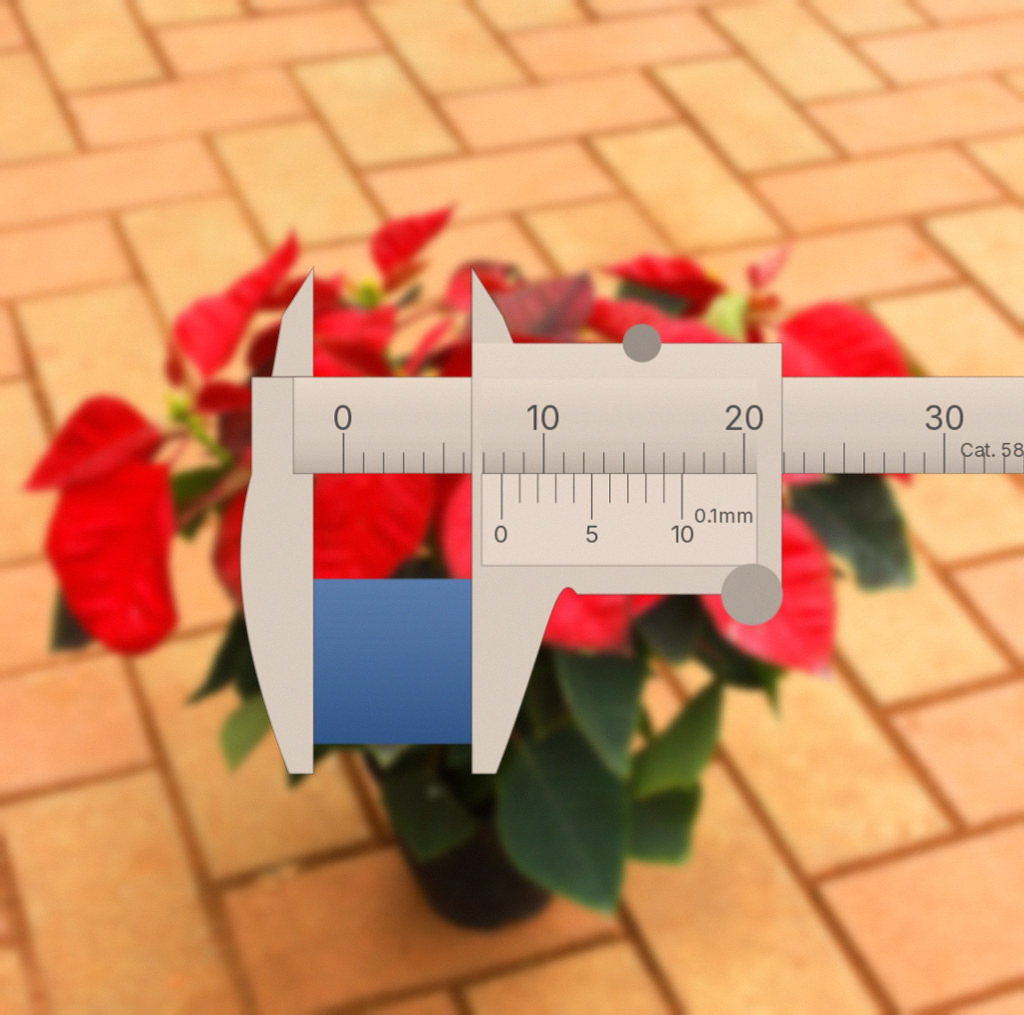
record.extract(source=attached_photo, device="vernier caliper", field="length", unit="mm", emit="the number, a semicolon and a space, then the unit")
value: 7.9; mm
